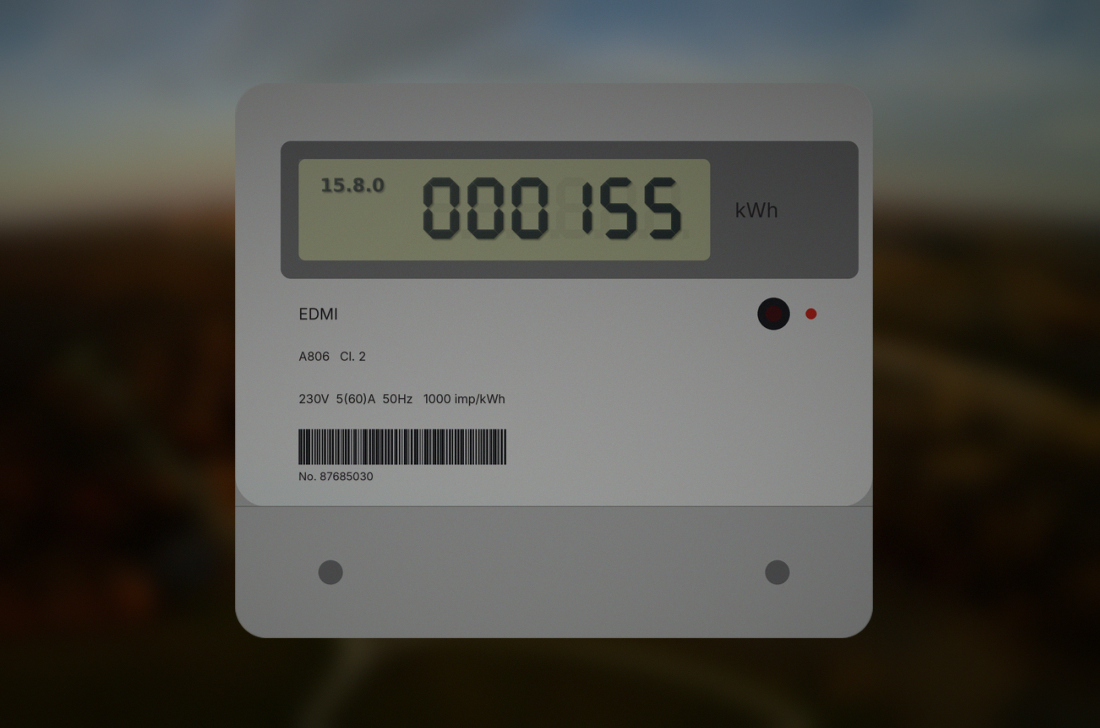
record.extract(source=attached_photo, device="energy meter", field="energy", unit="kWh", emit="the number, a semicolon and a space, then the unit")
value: 155; kWh
